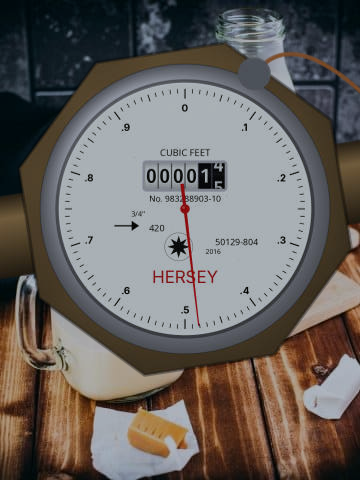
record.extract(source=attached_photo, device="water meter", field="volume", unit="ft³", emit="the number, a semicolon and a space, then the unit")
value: 14.48; ft³
